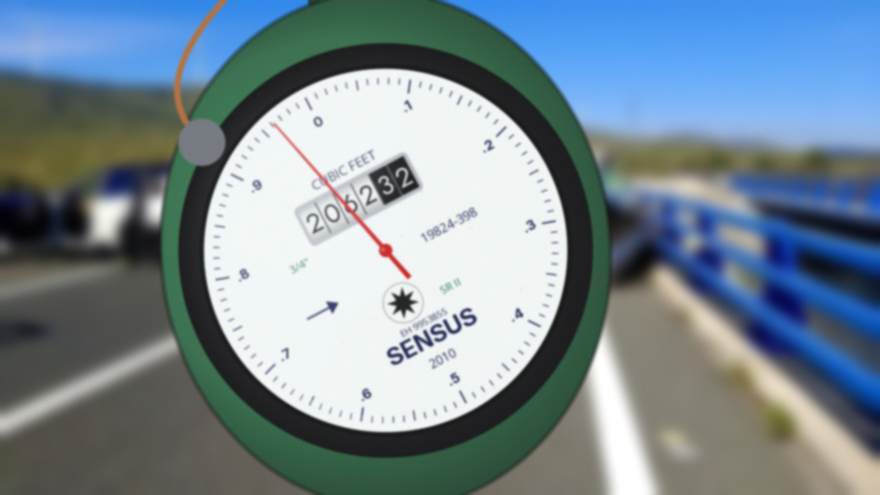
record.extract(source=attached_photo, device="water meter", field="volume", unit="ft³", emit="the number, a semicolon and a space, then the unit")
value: 206231.96; ft³
